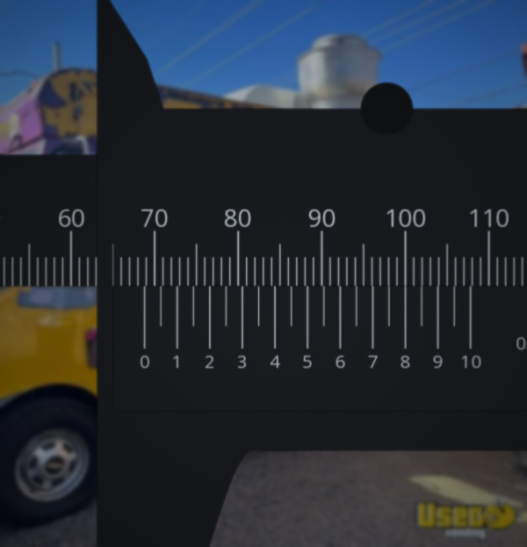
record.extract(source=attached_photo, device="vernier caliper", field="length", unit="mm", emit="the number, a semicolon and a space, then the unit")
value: 68.8; mm
